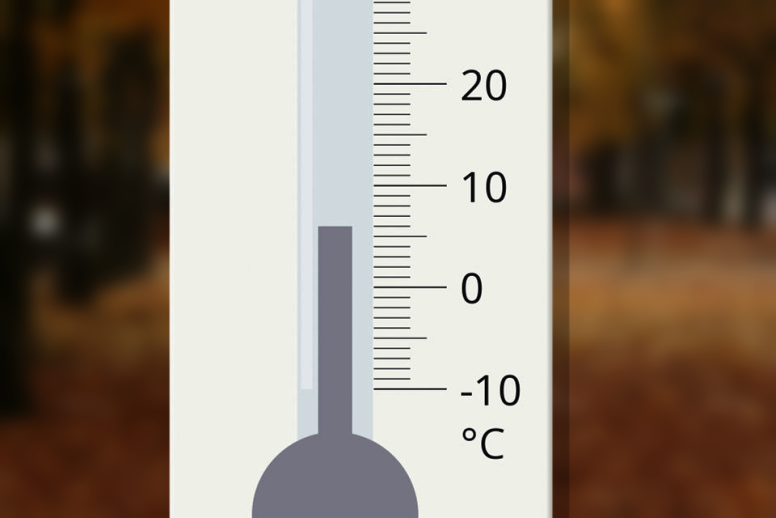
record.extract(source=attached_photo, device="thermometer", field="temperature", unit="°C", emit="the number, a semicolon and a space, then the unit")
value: 6; °C
